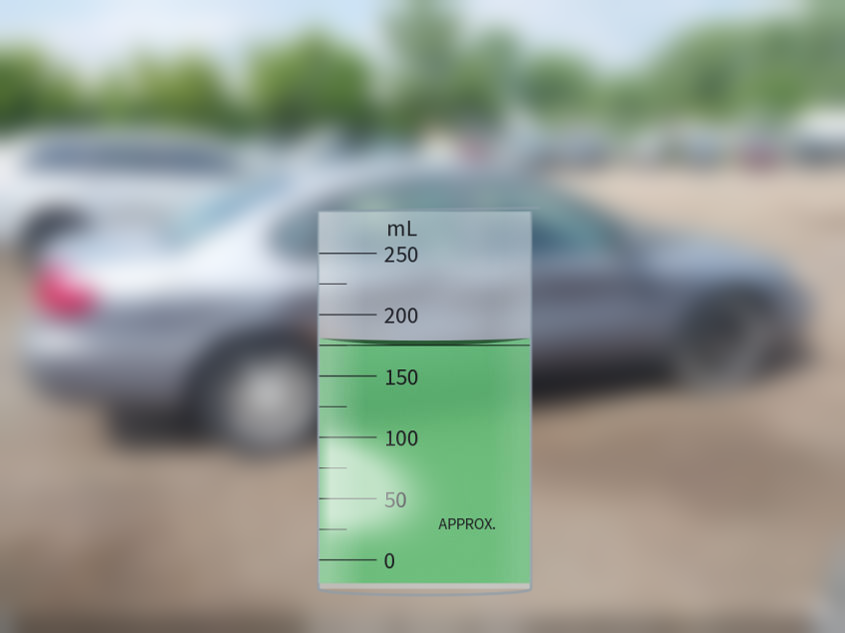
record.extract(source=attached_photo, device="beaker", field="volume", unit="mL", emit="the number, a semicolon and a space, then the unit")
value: 175; mL
